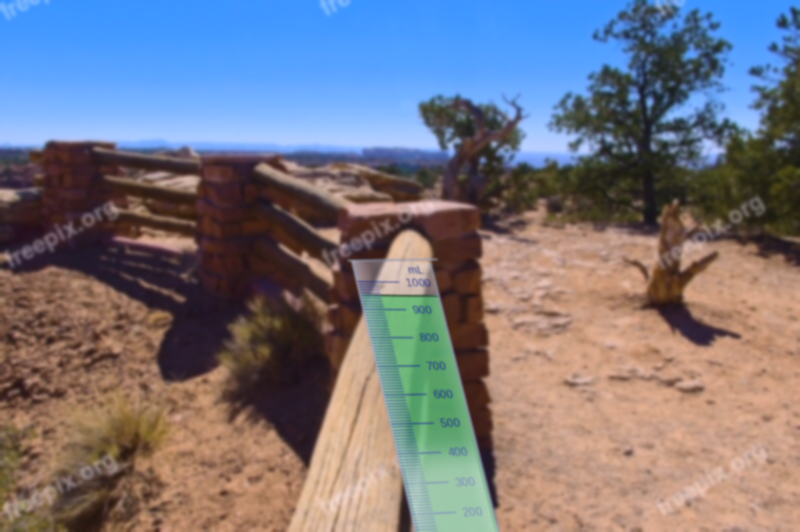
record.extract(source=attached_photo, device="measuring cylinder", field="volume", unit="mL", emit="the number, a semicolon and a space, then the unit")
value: 950; mL
